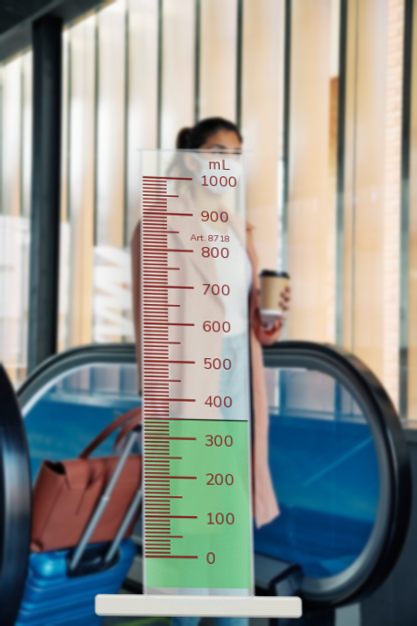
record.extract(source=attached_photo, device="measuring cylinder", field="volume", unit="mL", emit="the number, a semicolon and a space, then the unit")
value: 350; mL
